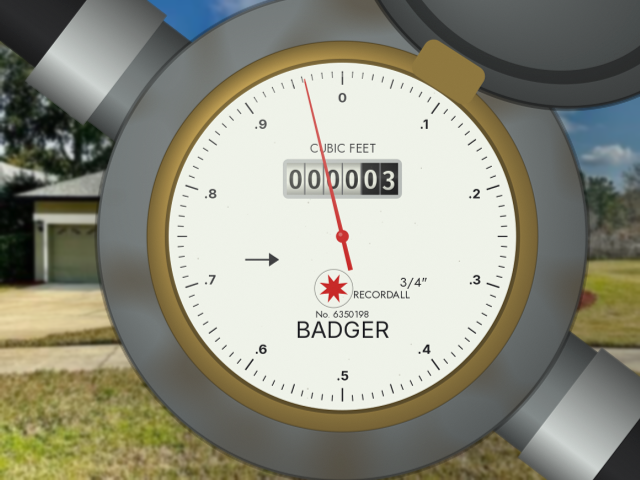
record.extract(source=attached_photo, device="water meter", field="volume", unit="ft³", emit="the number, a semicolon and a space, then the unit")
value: 2.96; ft³
